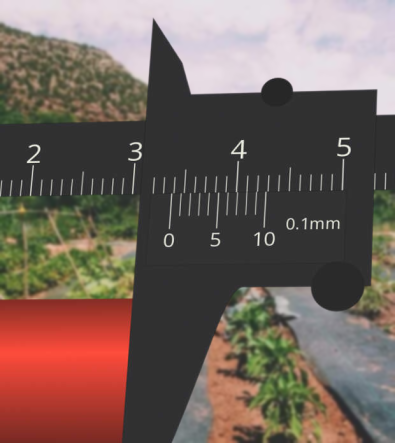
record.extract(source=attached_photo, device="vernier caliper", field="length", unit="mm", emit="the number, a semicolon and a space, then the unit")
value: 33.8; mm
